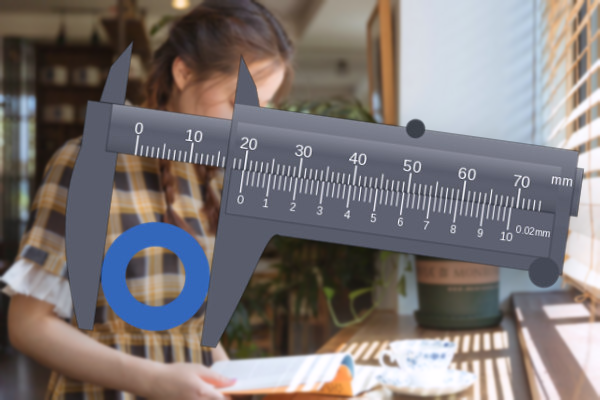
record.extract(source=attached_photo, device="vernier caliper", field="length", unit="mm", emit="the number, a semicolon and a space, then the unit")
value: 19.8; mm
